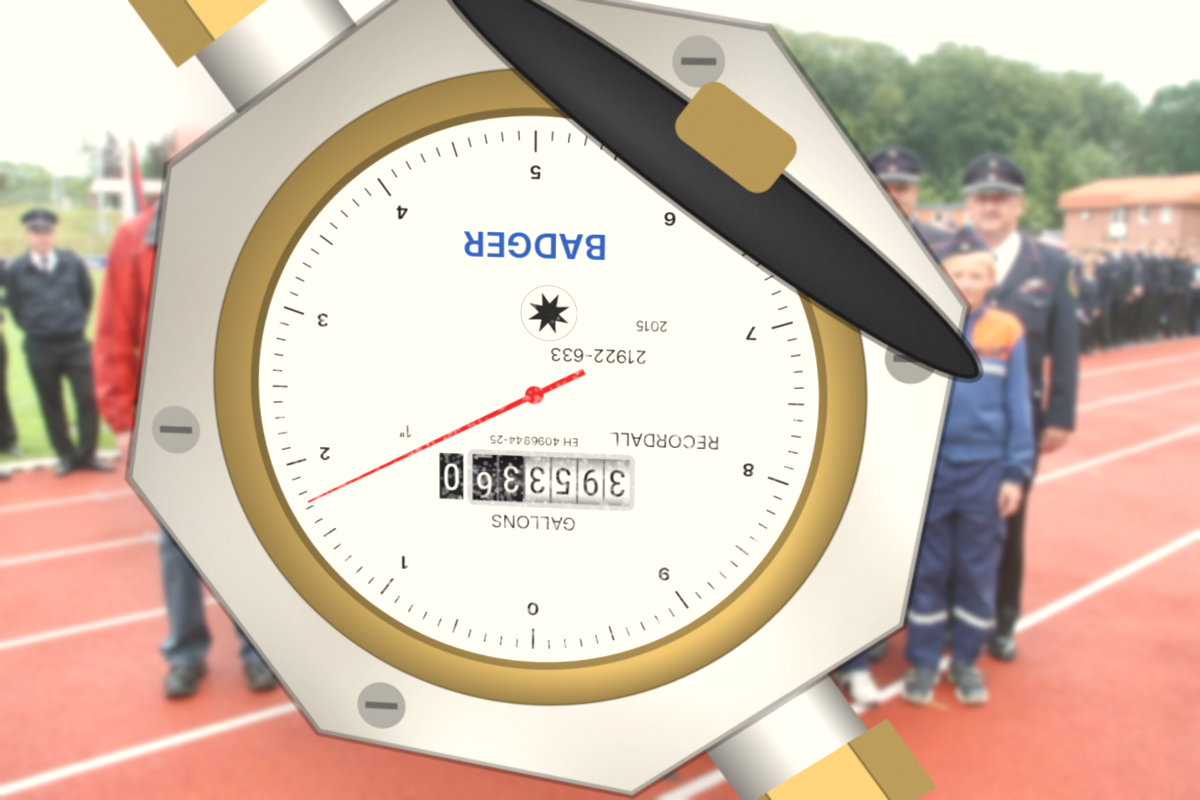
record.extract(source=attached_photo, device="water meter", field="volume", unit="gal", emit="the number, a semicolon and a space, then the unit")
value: 3953361.7; gal
